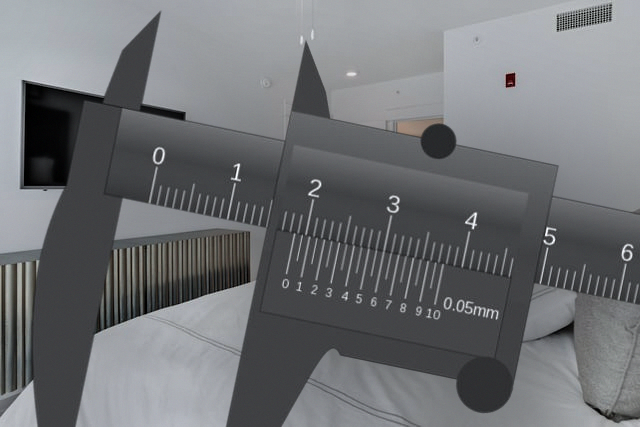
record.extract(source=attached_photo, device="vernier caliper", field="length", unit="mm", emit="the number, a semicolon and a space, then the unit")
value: 18.6; mm
